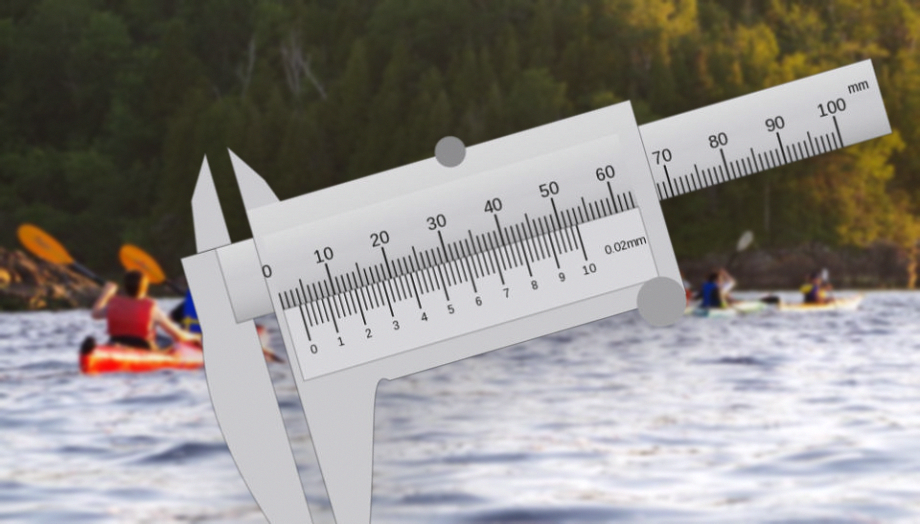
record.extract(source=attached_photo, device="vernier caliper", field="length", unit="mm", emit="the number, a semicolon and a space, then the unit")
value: 3.8; mm
